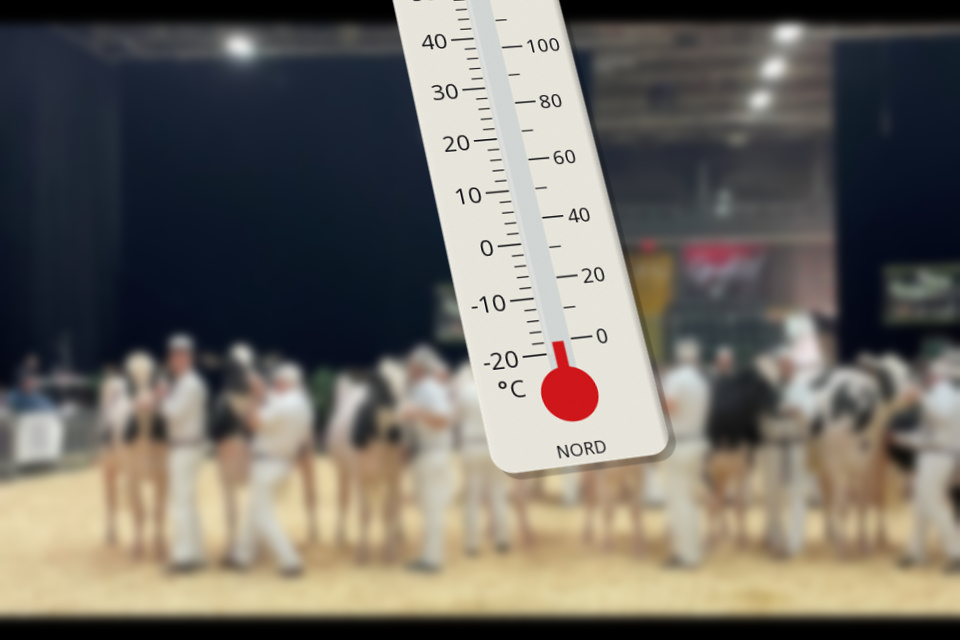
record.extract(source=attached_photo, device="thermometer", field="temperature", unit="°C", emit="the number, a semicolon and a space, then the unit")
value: -18; °C
